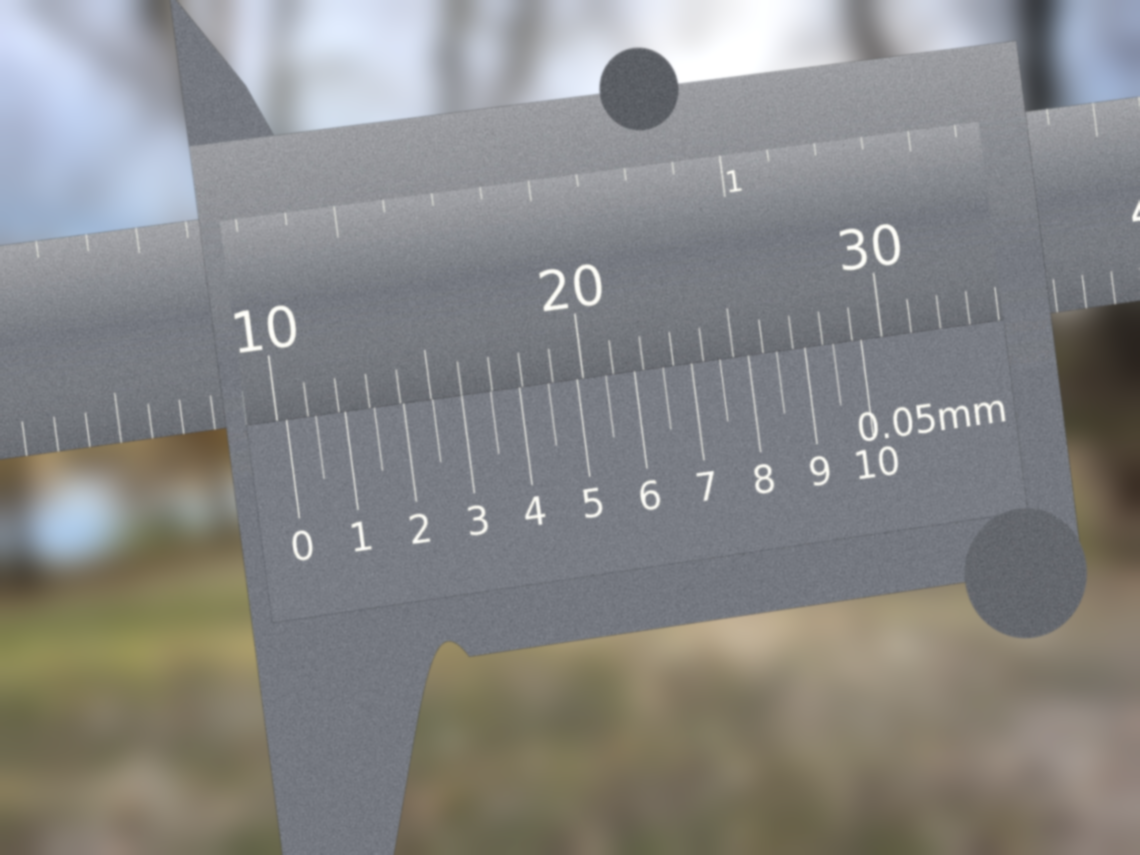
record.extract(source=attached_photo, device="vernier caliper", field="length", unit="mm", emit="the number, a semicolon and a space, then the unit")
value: 10.30; mm
